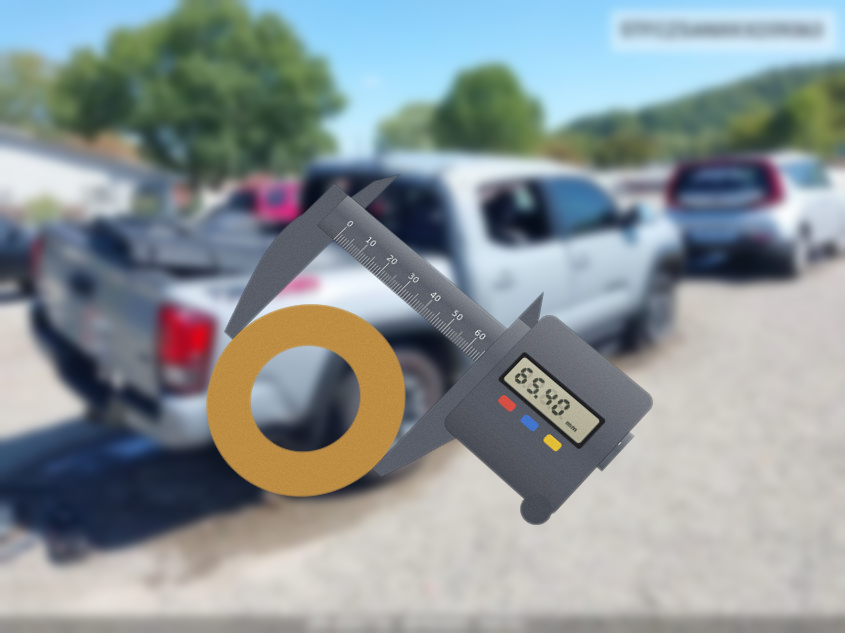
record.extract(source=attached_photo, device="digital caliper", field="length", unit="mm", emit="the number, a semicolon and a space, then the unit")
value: 65.40; mm
